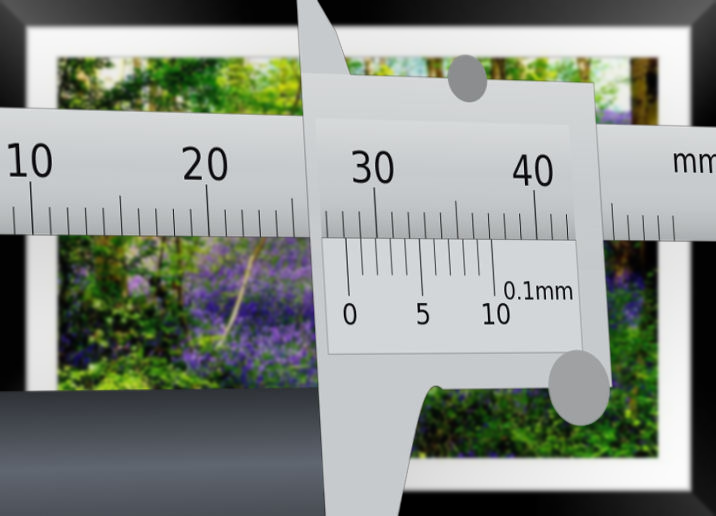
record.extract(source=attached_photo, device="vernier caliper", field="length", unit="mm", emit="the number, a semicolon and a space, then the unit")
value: 28.1; mm
